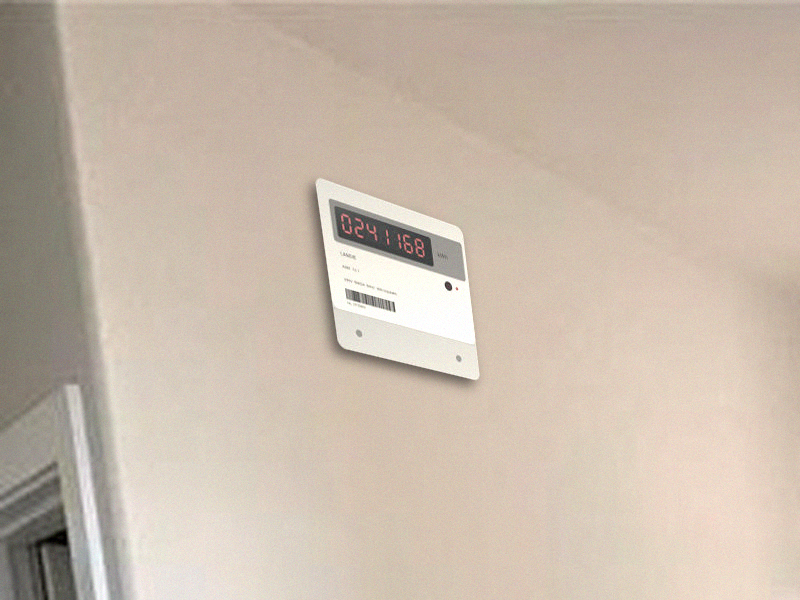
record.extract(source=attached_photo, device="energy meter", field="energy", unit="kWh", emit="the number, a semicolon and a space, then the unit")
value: 241168; kWh
